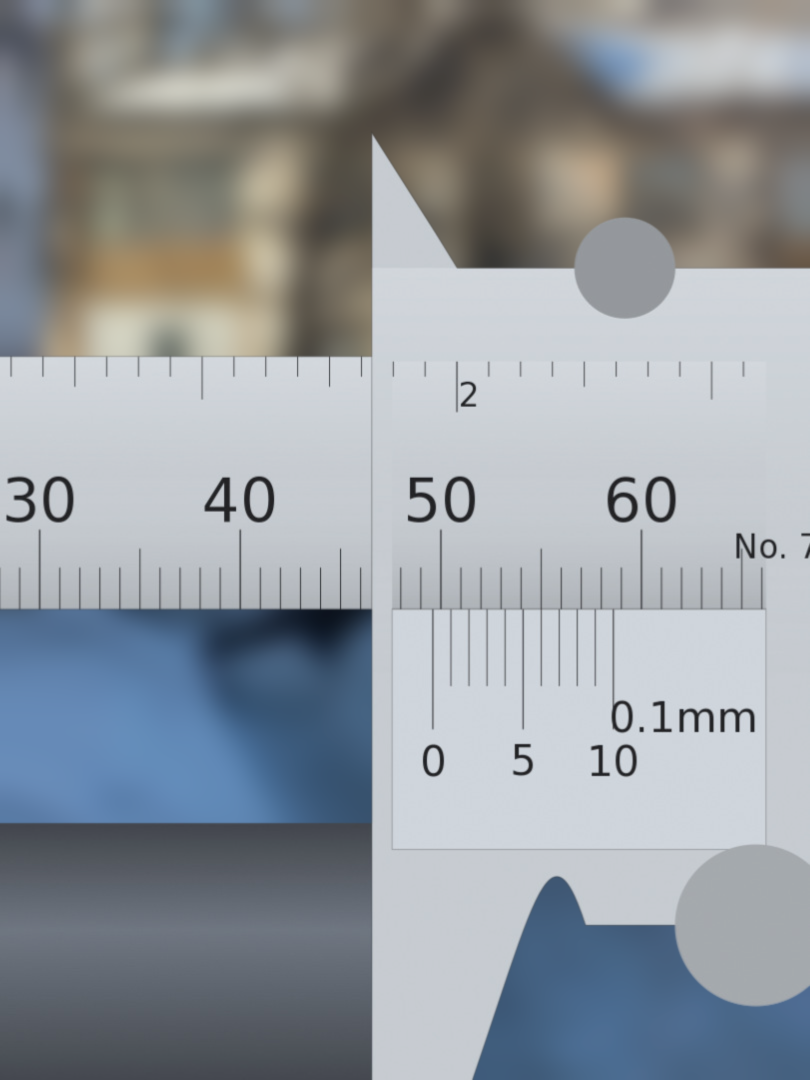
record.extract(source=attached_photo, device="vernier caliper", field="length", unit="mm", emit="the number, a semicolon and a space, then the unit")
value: 49.6; mm
